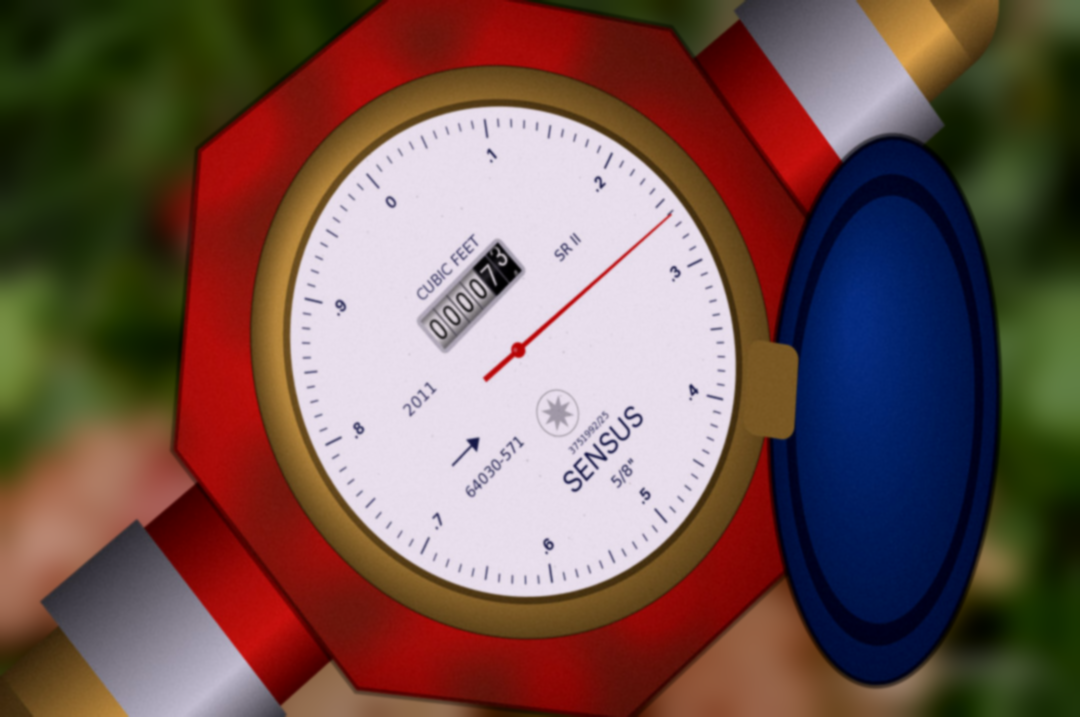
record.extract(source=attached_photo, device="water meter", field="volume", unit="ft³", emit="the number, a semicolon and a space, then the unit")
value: 73.26; ft³
